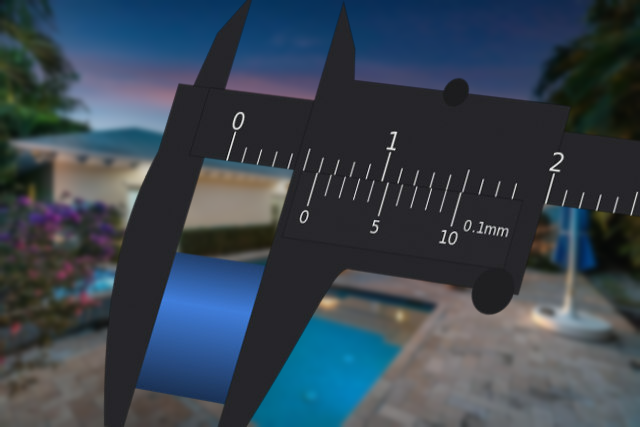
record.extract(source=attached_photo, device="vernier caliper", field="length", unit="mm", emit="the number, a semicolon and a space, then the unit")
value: 5.9; mm
